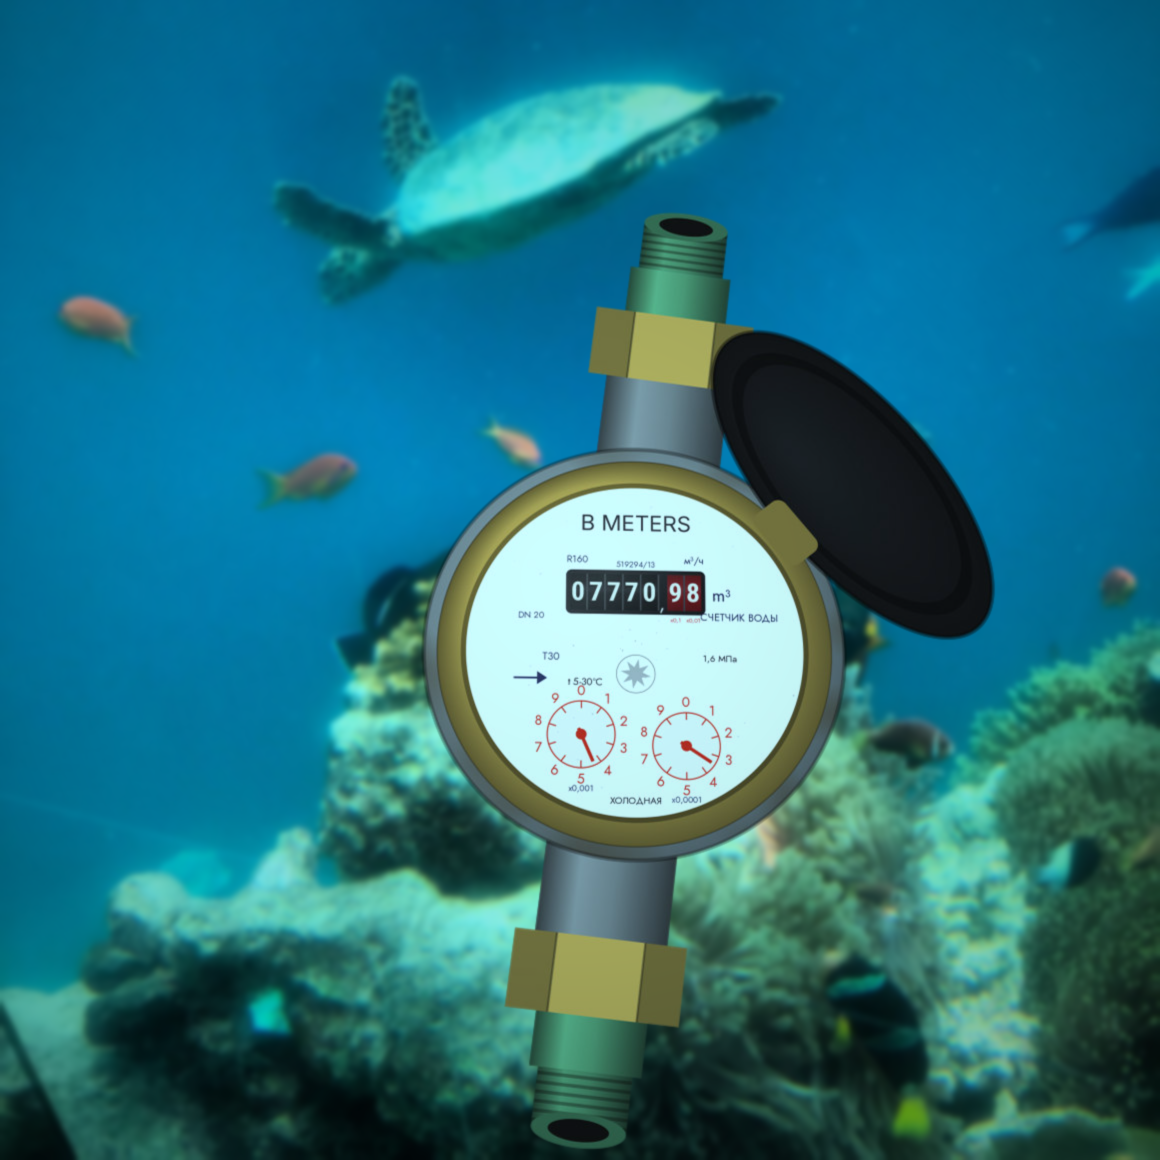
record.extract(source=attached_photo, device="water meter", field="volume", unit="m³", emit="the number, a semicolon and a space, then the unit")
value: 7770.9843; m³
